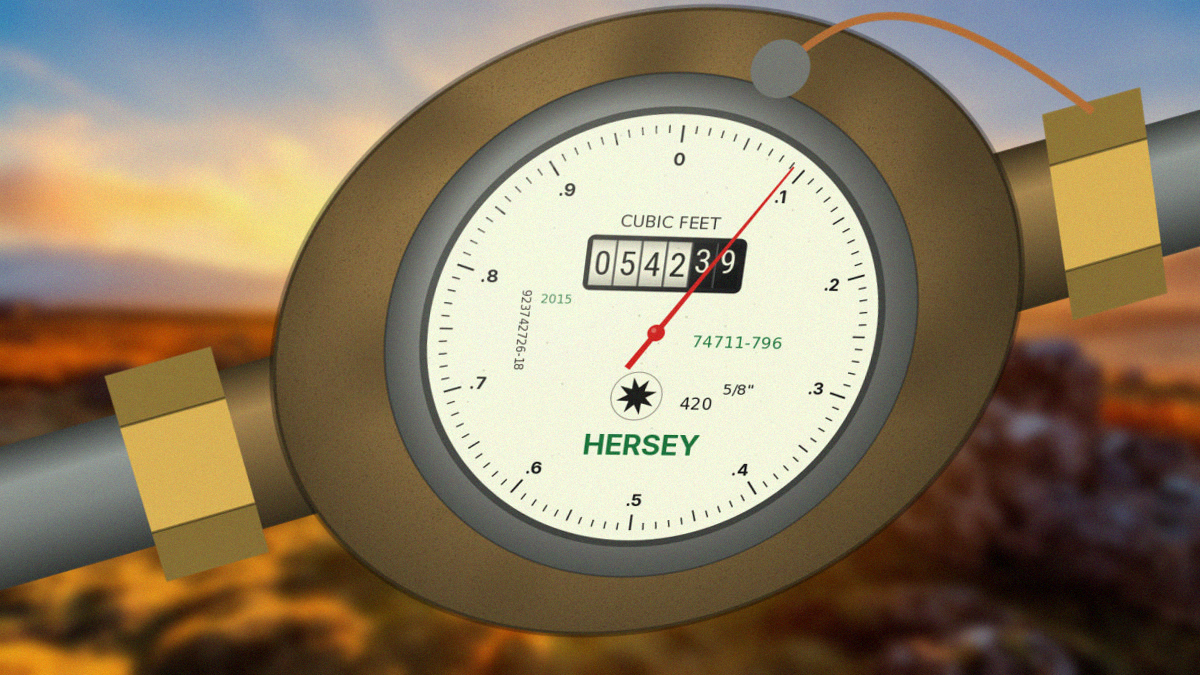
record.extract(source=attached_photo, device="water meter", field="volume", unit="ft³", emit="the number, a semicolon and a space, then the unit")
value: 54239.09; ft³
